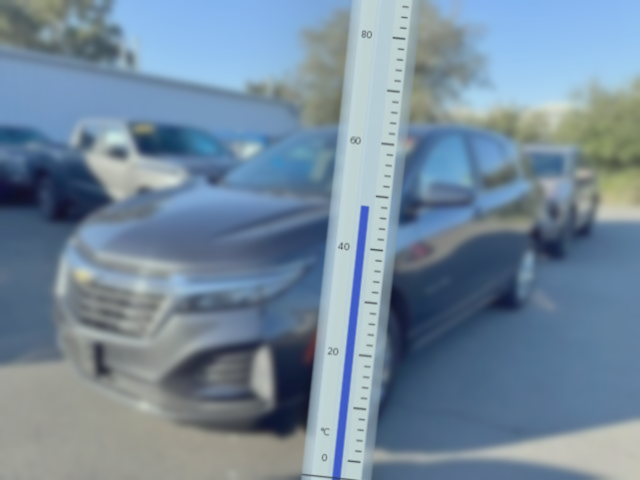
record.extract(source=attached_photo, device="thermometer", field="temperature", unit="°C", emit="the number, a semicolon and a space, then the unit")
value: 48; °C
